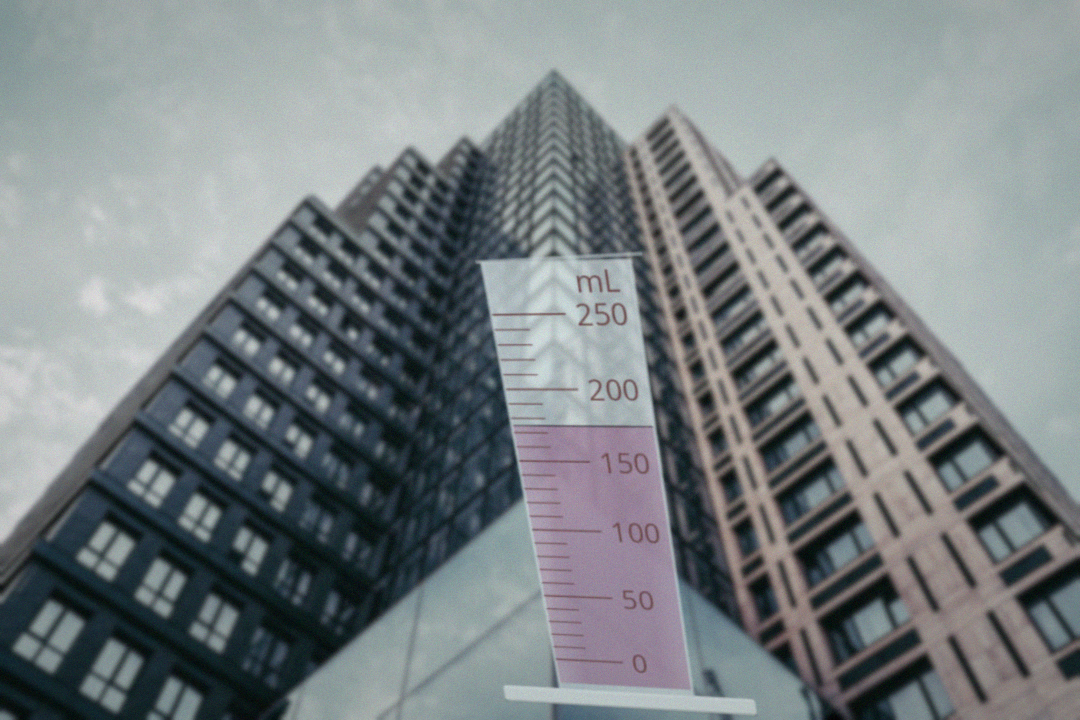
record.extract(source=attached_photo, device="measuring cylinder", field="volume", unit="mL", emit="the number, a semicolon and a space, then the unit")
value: 175; mL
